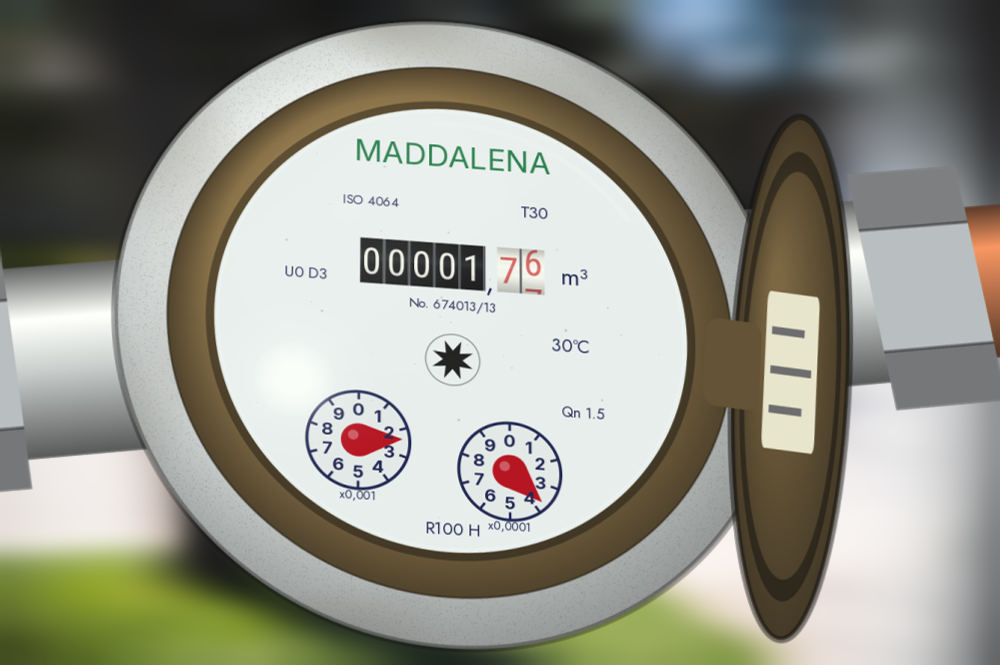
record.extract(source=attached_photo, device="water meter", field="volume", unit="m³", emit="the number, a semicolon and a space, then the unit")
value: 1.7623; m³
